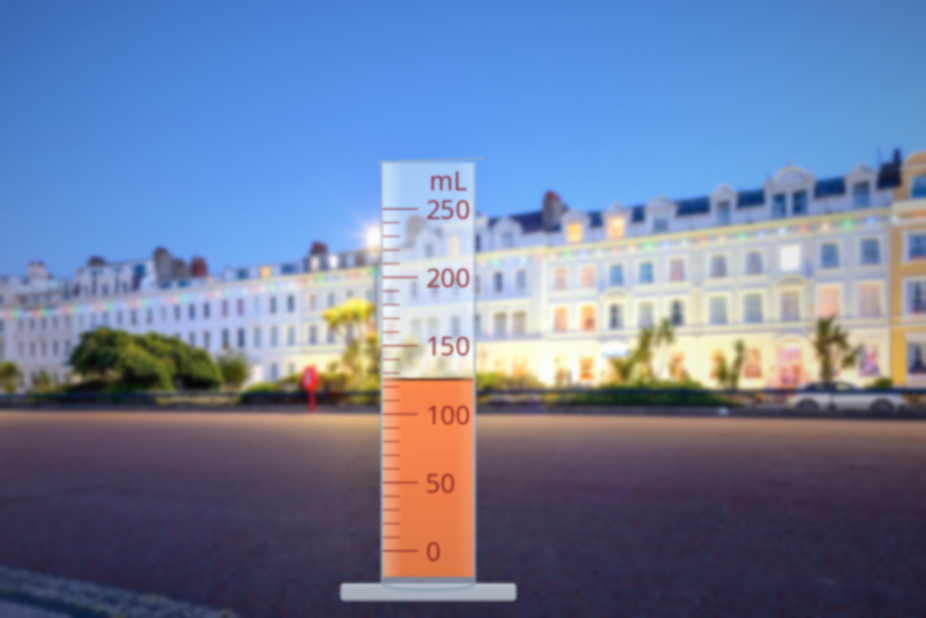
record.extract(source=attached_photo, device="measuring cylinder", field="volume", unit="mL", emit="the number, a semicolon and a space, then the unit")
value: 125; mL
